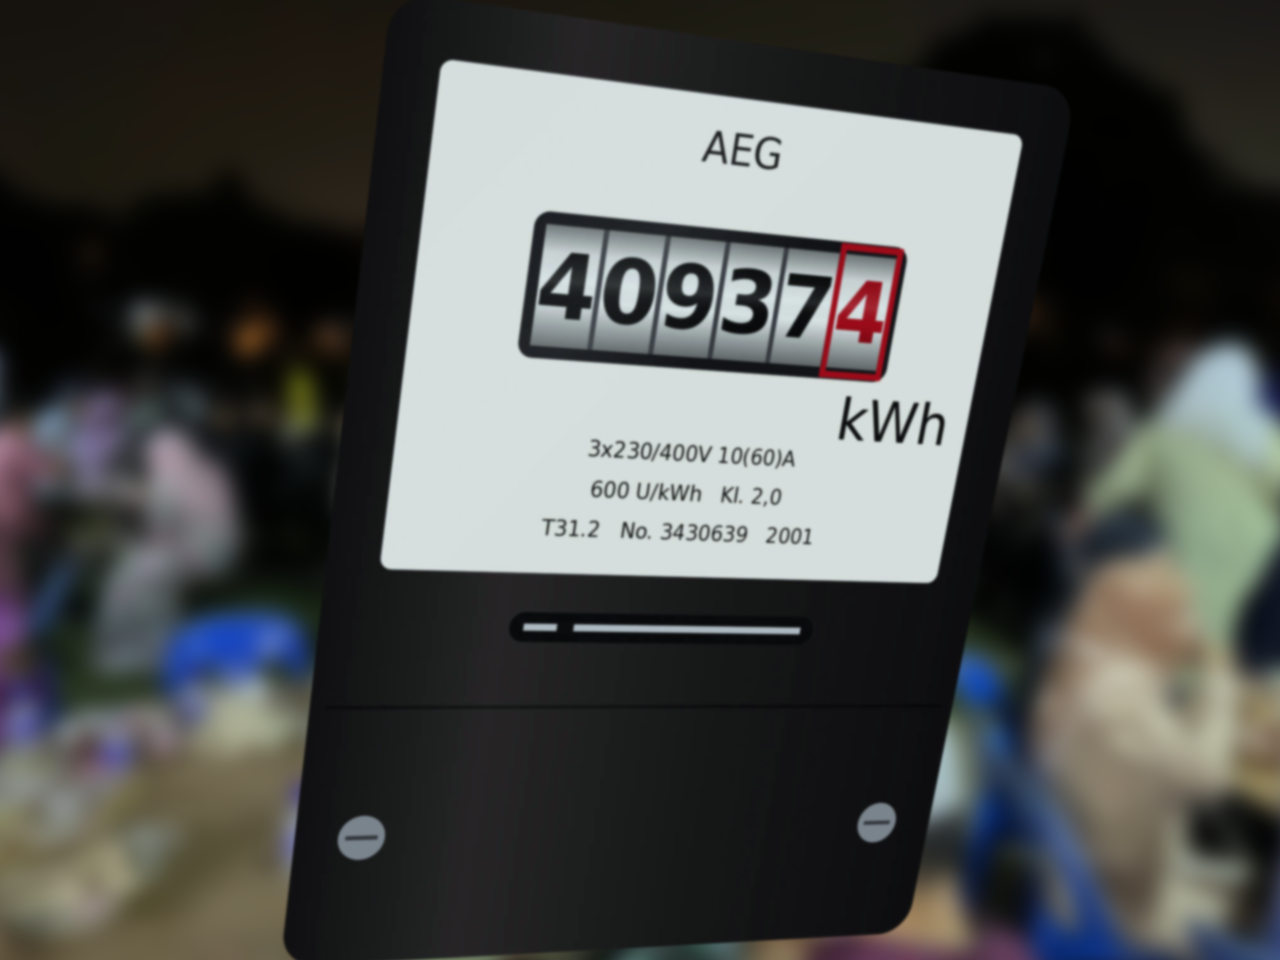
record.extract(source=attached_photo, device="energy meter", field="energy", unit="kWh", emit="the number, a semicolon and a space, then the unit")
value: 40937.4; kWh
